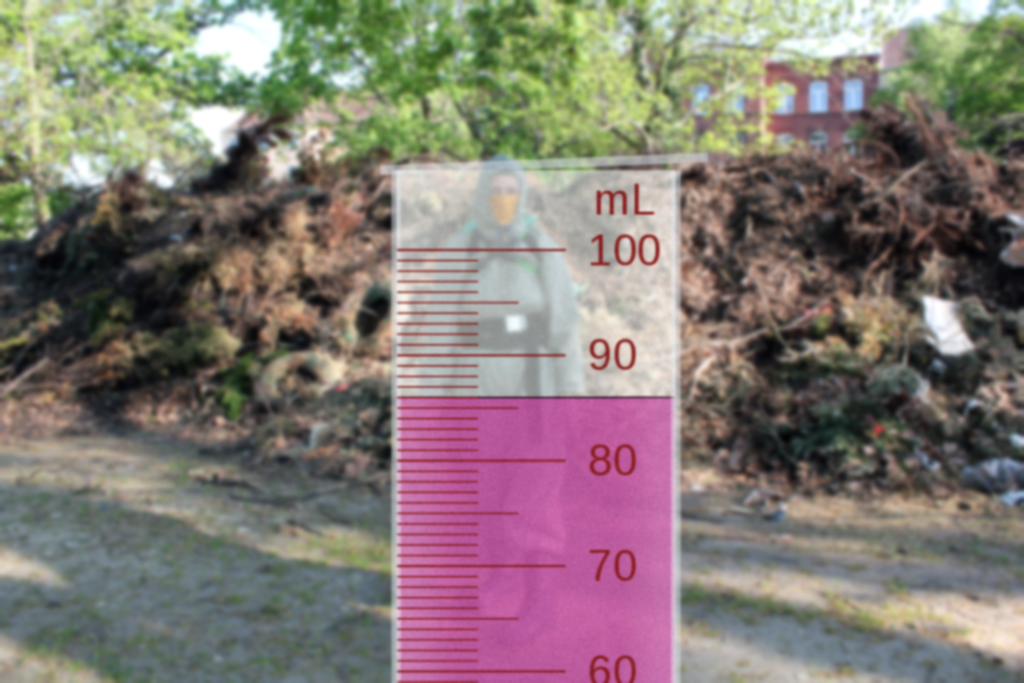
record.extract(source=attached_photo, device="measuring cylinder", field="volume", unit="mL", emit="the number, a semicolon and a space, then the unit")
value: 86; mL
